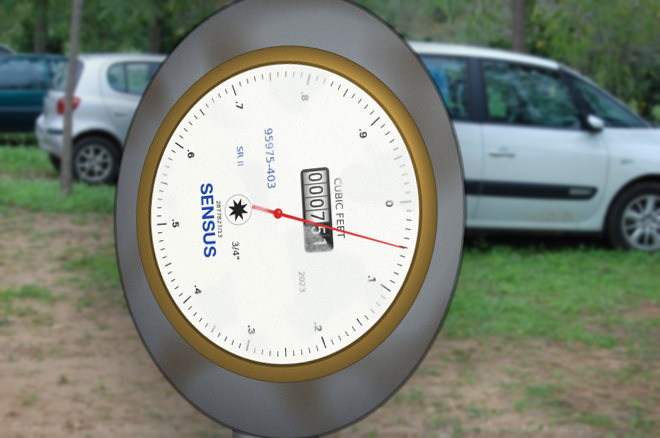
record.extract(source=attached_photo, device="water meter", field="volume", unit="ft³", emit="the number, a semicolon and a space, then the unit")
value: 751.05; ft³
